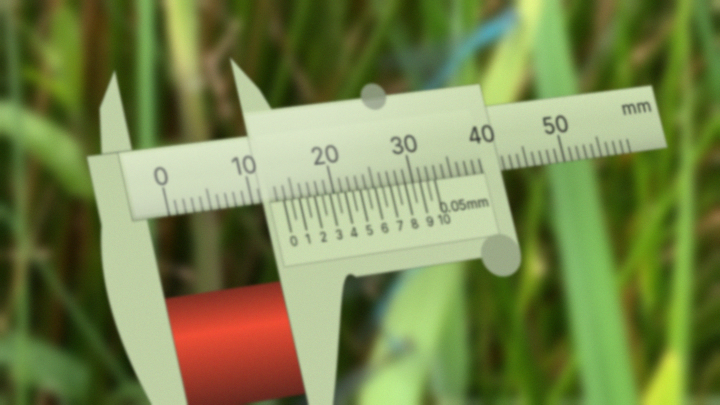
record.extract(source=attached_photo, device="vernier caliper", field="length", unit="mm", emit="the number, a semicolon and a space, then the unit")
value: 13.8; mm
